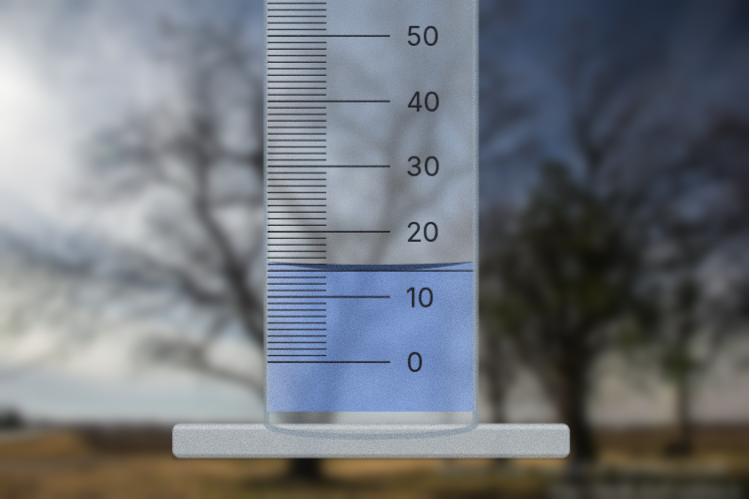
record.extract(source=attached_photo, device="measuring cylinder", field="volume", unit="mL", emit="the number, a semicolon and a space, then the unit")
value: 14; mL
